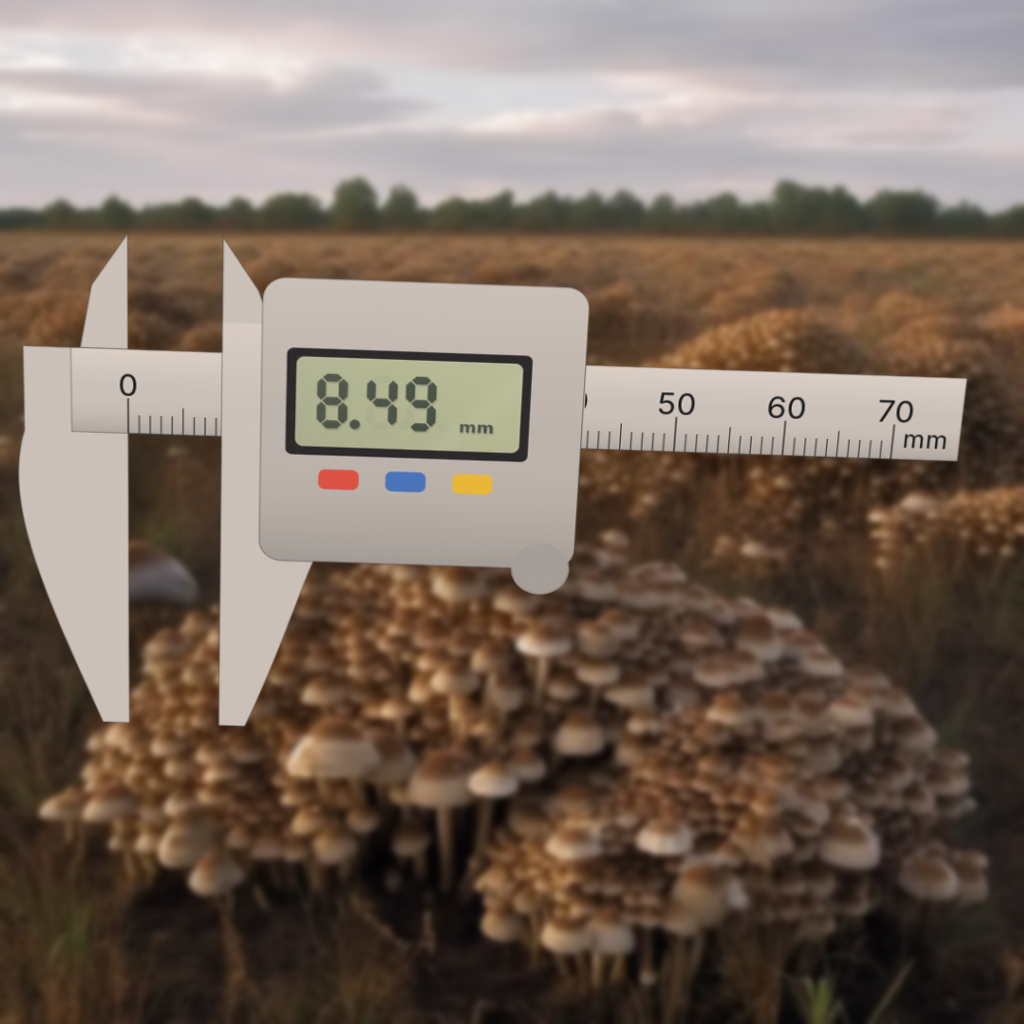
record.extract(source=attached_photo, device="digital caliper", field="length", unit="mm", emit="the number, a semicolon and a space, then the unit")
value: 8.49; mm
